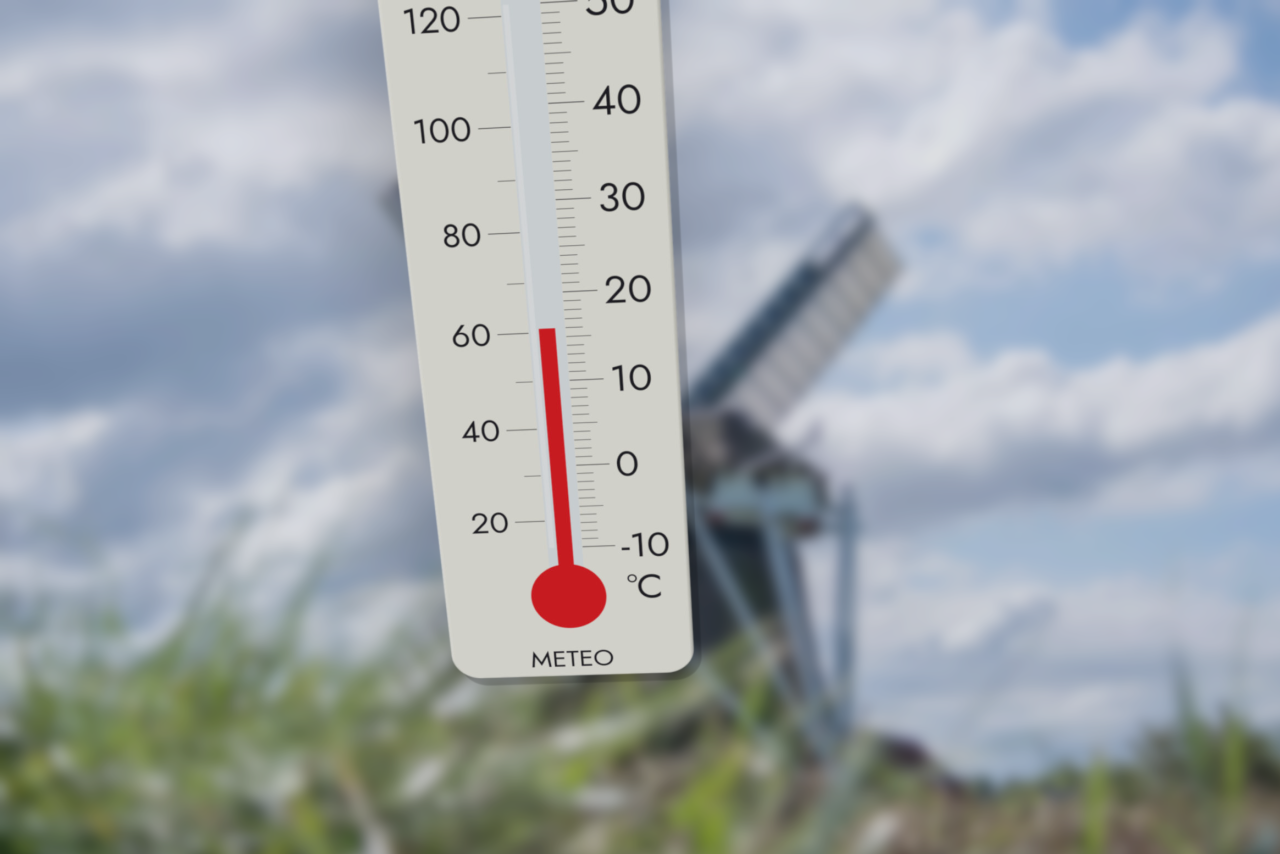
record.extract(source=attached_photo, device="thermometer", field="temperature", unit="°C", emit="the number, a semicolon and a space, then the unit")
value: 16; °C
